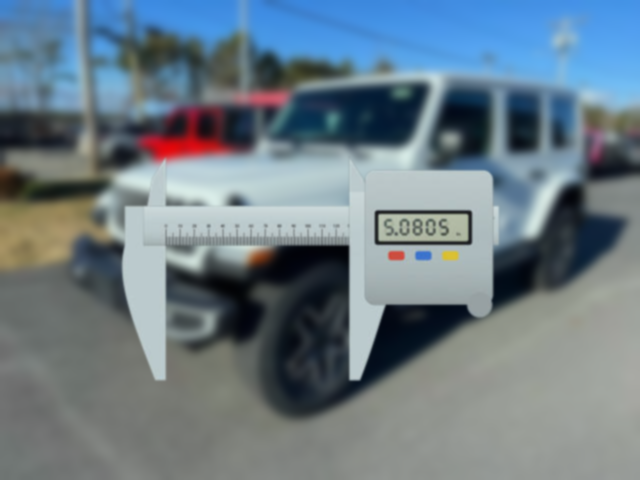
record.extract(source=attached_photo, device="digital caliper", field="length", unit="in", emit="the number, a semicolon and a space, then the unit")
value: 5.0805; in
